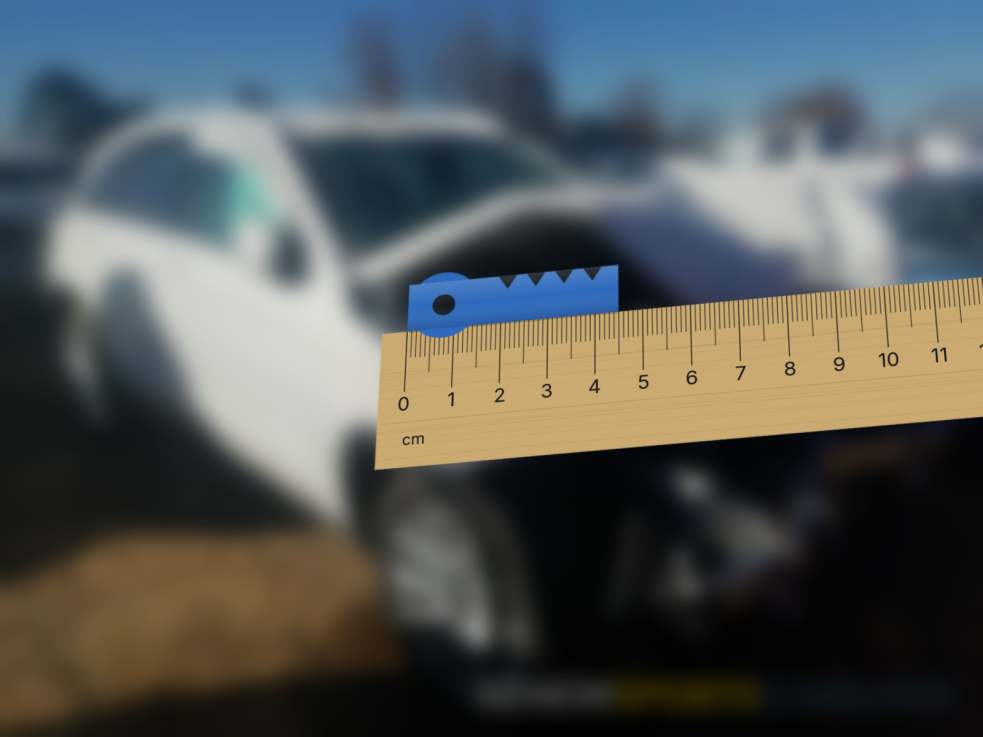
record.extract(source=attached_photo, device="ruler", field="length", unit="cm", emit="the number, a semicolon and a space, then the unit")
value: 4.5; cm
